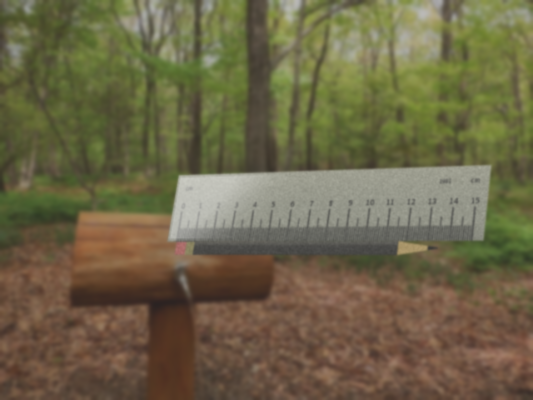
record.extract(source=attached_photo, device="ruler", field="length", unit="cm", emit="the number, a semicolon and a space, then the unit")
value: 13.5; cm
